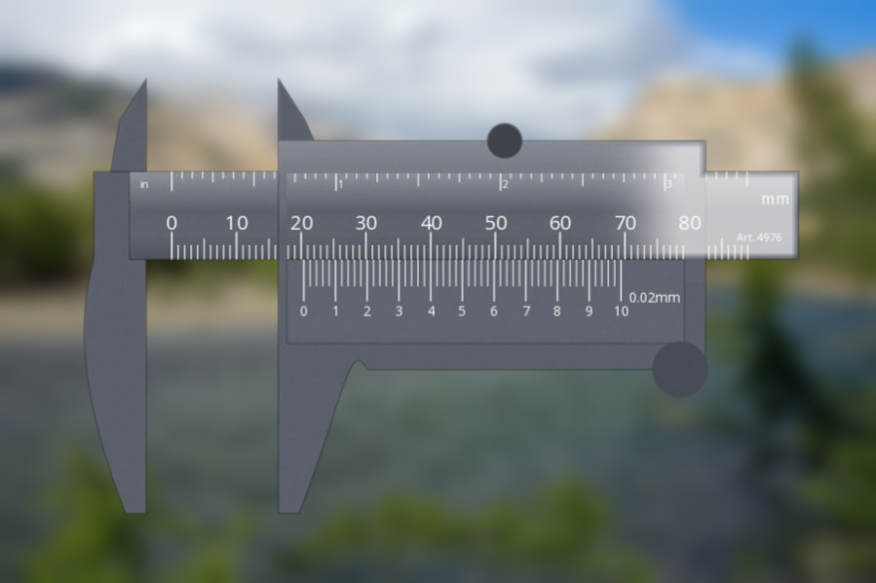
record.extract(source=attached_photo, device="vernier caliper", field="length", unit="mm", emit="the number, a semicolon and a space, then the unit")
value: 20.4; mm
